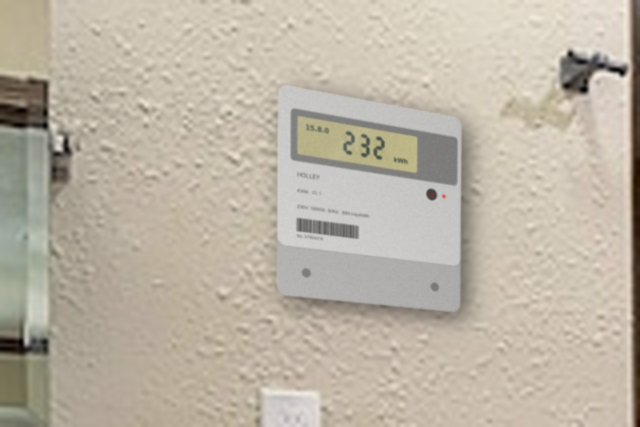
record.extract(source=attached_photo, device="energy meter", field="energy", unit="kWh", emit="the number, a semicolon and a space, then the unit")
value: 232; kWh
